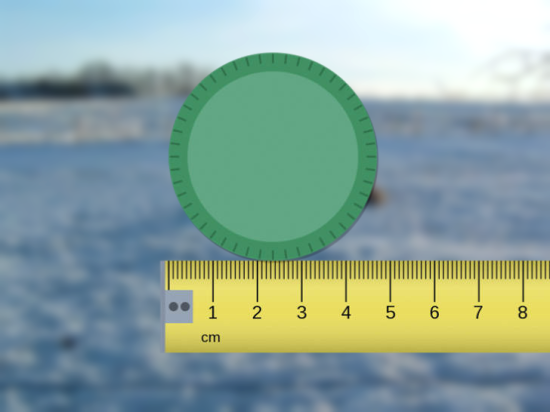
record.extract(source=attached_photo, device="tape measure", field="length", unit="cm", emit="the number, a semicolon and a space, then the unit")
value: 4.7; cm
